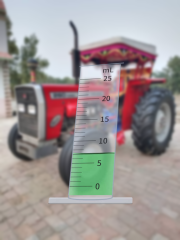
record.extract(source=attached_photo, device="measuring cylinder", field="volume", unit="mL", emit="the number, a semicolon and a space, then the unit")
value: 7; mL
